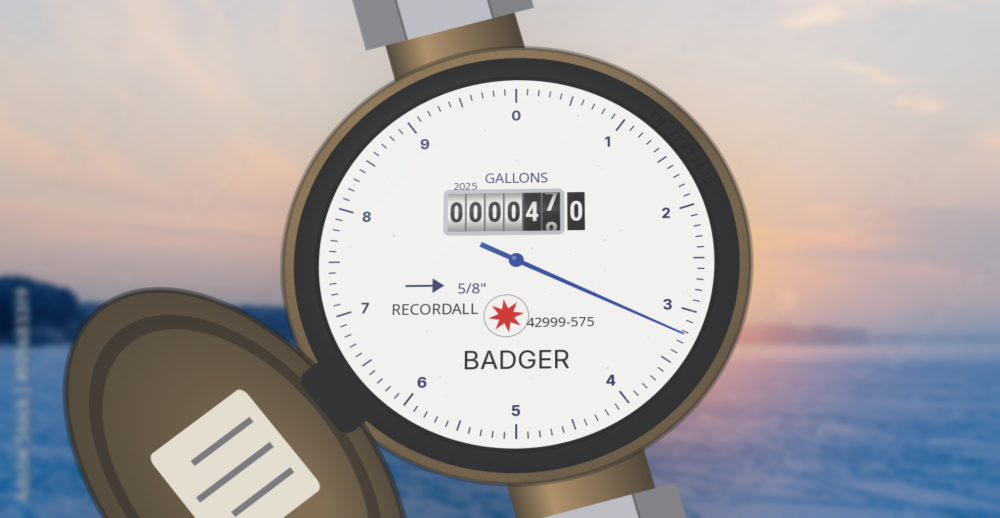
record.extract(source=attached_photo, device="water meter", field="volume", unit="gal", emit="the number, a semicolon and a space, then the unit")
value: 473.2; gal
